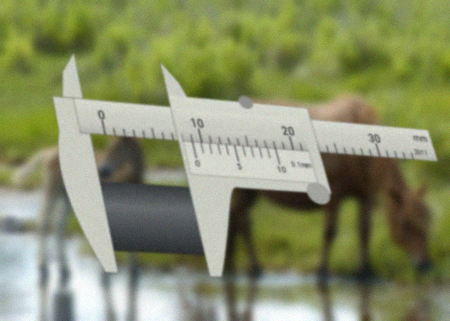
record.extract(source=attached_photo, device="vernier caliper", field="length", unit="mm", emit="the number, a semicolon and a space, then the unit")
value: 9.0; mm
